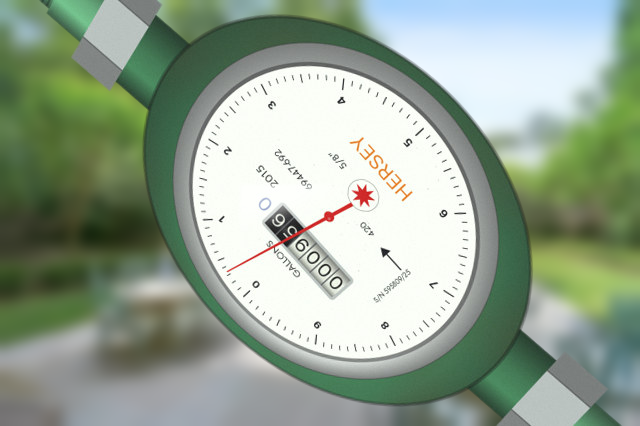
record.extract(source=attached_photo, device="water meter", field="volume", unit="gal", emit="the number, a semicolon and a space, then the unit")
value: 9560.3; gal
